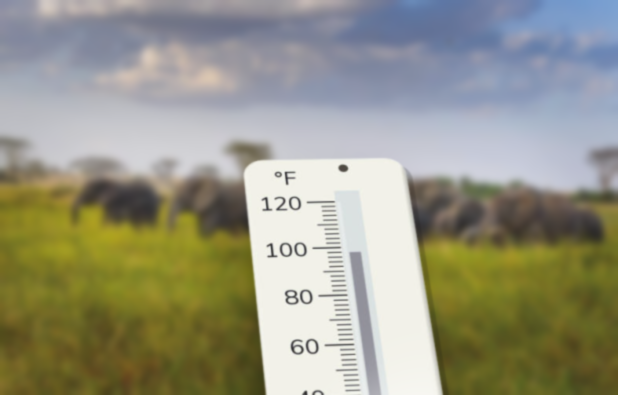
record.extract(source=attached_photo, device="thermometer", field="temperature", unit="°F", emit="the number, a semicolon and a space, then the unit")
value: 98; °F
